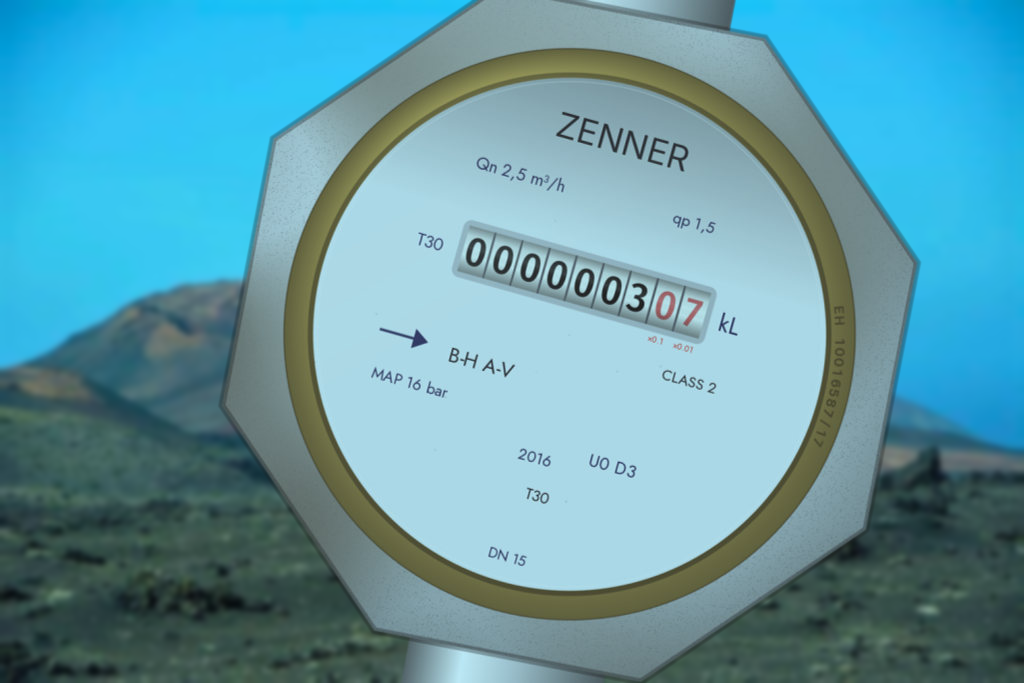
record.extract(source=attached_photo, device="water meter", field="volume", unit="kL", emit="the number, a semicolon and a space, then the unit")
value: 3.07; kL
